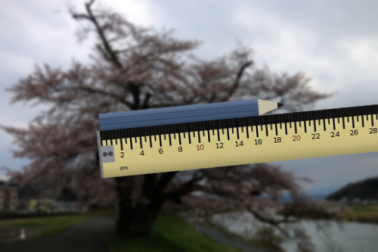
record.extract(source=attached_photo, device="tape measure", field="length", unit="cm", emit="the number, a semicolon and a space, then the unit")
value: 19; cm
